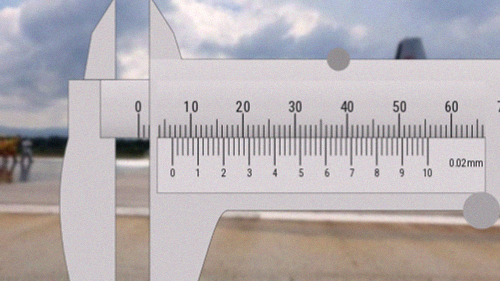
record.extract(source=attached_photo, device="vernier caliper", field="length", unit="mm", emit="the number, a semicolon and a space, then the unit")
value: 6.5; mm
